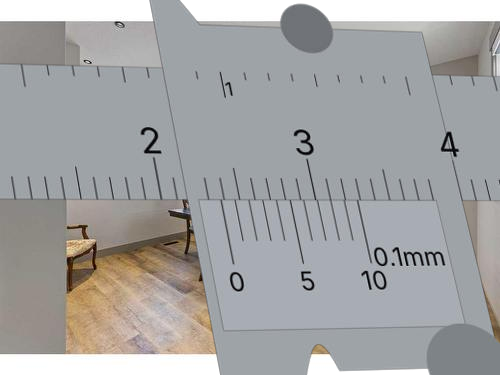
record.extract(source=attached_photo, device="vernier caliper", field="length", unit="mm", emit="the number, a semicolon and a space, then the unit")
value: 23.8; mm
